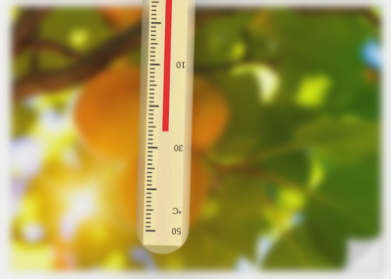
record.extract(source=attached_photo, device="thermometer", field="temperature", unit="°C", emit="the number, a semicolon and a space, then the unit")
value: 26; °C
